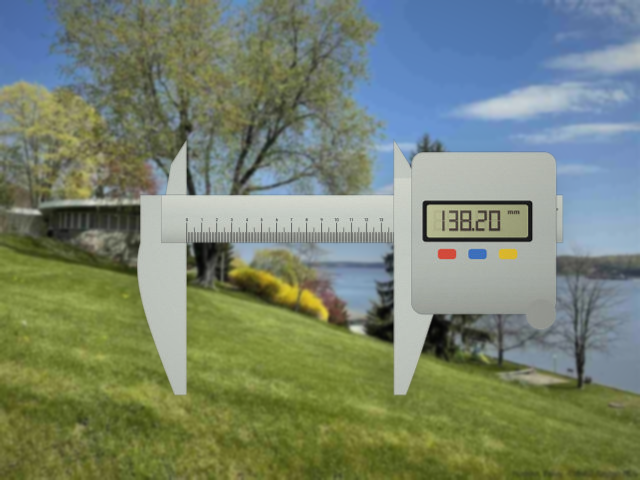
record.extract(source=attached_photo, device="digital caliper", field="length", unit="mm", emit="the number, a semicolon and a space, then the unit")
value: 138.20; mm
